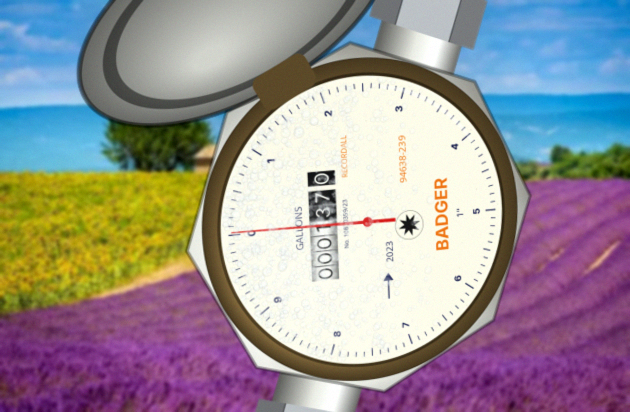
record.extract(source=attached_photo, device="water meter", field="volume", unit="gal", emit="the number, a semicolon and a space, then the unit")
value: 1370.0; gal
